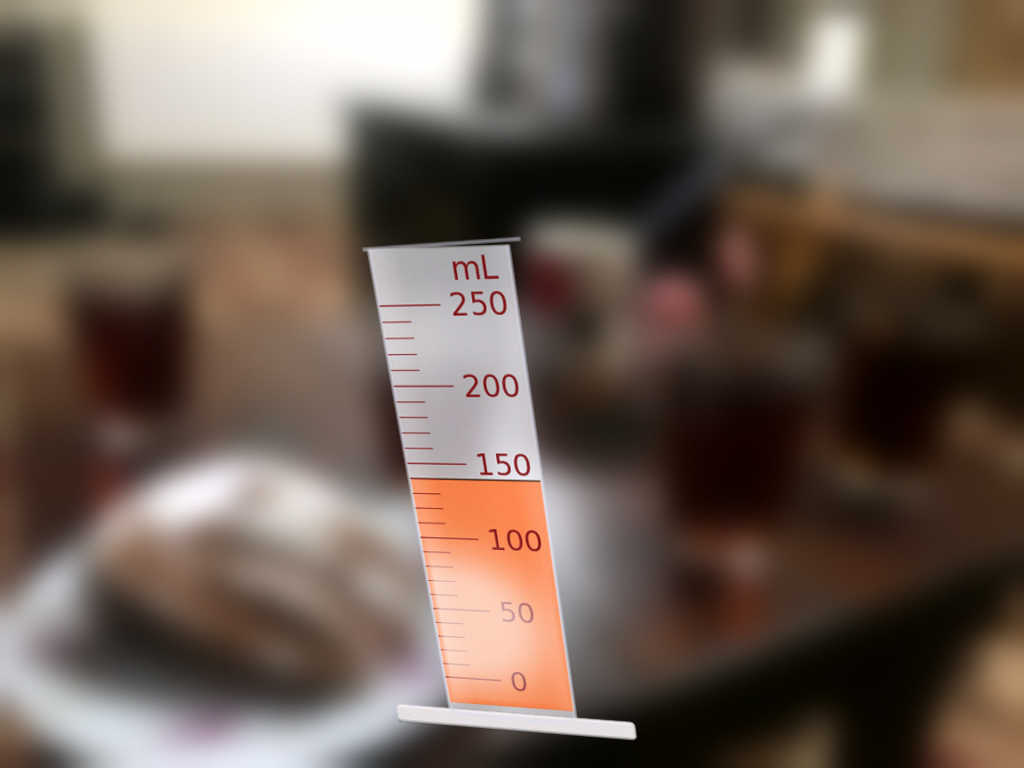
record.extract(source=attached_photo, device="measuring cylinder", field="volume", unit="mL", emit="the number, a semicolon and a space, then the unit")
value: 140; mL
